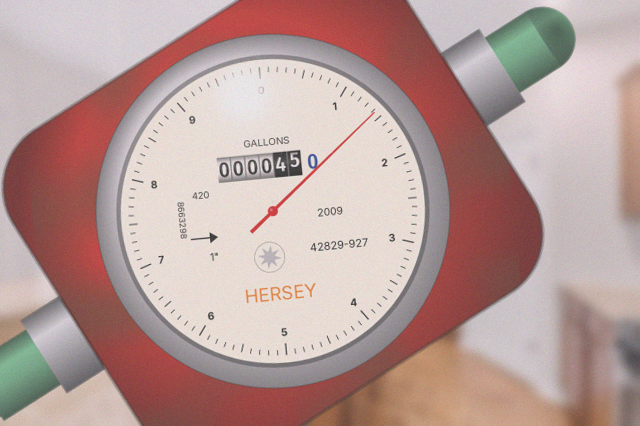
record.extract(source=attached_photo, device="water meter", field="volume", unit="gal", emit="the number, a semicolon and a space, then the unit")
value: 451.4; gal
